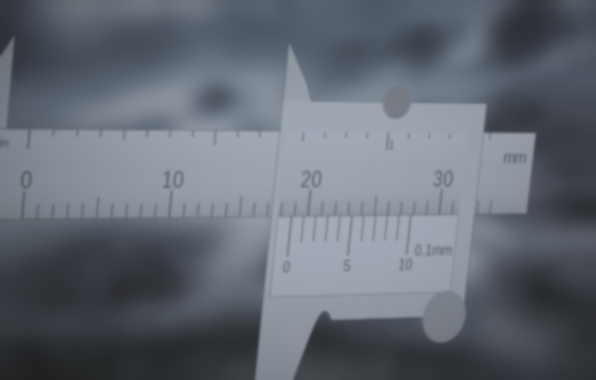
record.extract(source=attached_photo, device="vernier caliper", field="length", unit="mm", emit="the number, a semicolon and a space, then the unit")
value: 18.8; mm
